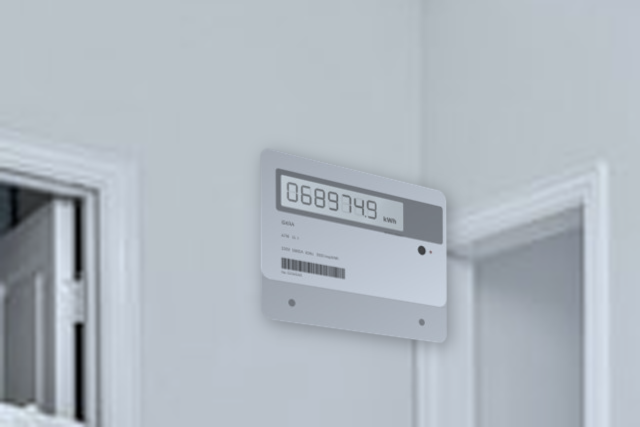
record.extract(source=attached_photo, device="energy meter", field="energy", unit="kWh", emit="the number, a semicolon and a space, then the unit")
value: 68974.9; kWh
